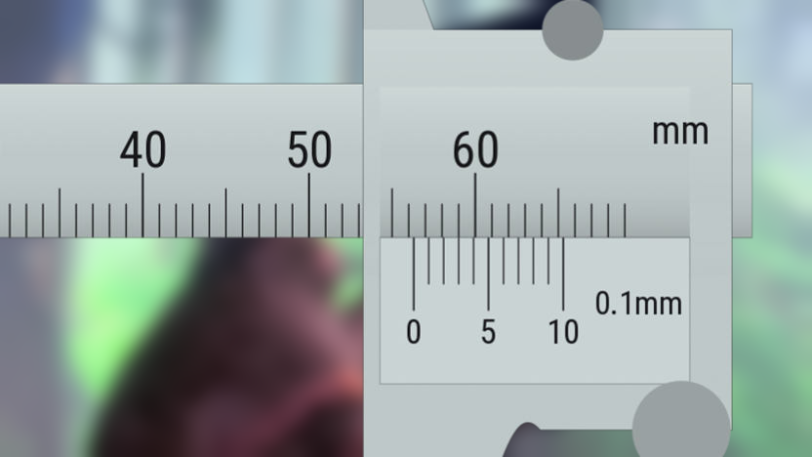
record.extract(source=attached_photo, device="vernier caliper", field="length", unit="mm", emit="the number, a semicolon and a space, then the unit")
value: 56.3; mm
